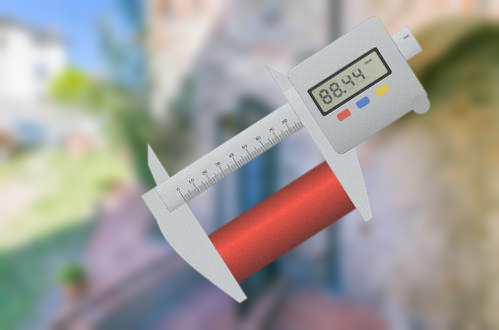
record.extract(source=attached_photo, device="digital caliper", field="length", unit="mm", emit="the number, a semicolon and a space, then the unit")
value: 88.44; mm
